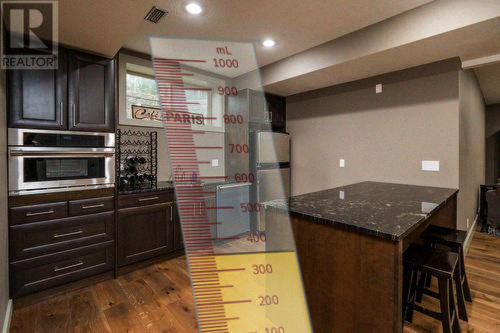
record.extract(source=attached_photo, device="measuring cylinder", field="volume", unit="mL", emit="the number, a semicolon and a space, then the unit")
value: 350; mL
